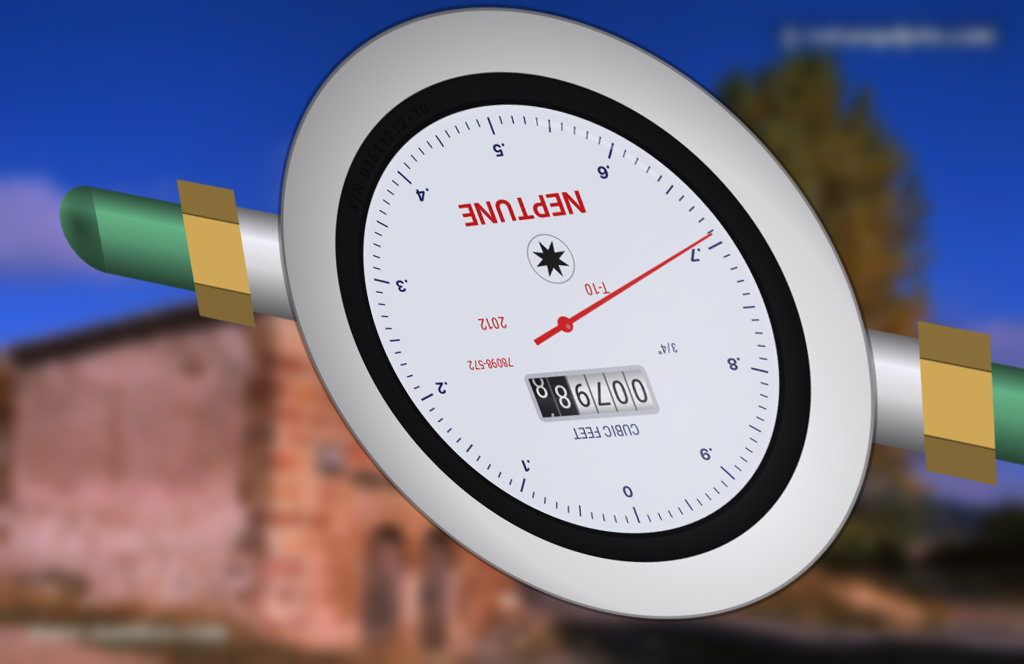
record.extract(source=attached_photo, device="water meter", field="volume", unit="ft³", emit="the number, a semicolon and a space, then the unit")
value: 7987.69; ft³
